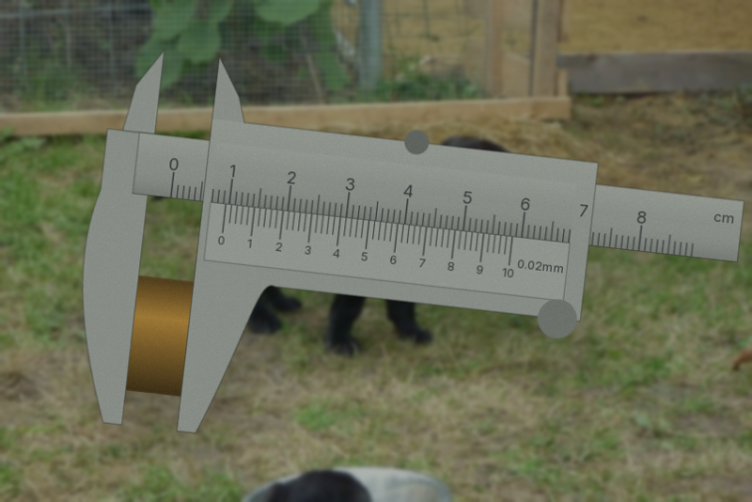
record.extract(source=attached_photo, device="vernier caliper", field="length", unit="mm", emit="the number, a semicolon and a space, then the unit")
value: 9.4; mm
